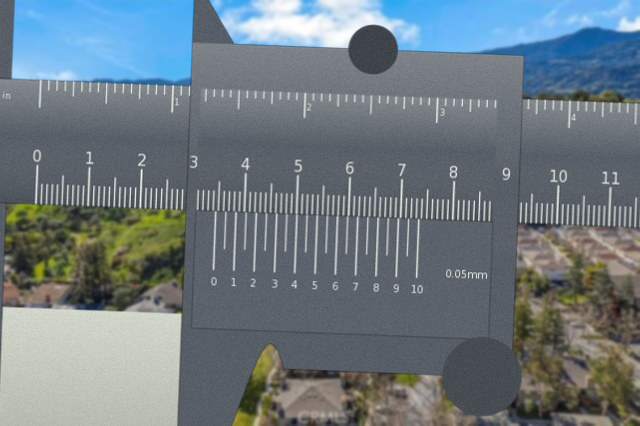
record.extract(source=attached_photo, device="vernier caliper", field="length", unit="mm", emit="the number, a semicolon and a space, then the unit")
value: 34.5; mm
